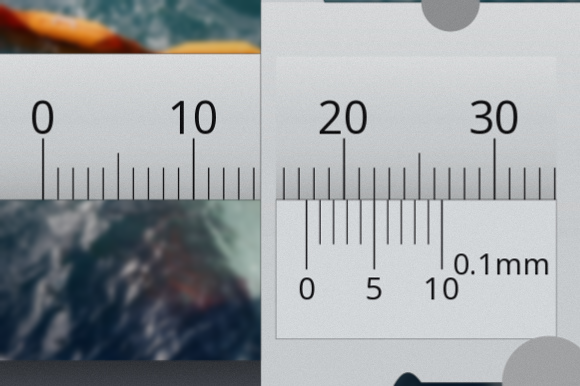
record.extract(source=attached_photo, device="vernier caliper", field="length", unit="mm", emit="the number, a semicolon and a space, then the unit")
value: 17.5; mm
